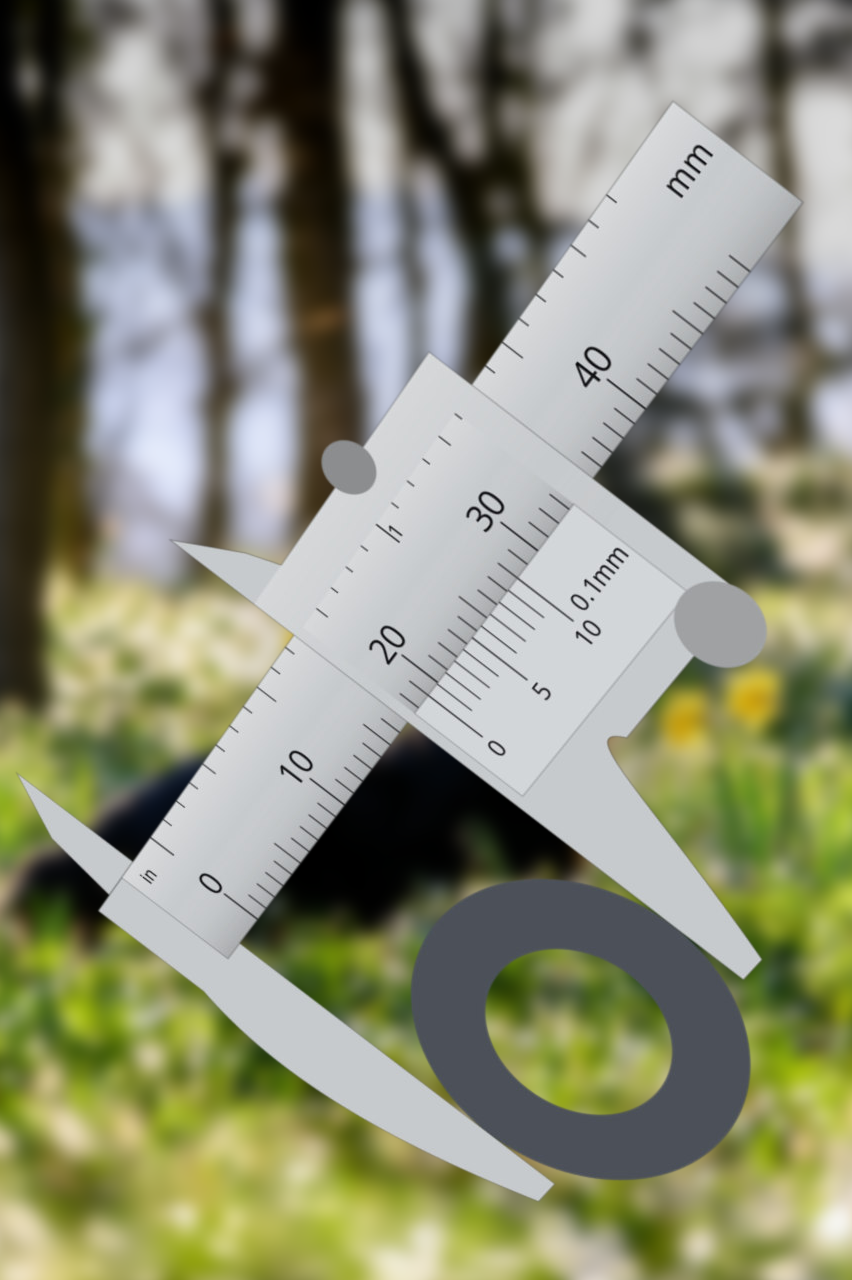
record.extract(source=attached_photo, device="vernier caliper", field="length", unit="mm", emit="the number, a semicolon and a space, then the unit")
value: 19.0; mm
